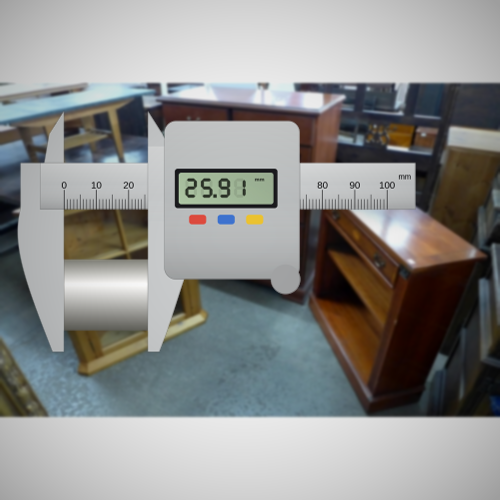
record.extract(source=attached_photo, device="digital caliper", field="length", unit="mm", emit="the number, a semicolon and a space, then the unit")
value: 25.91; mm
